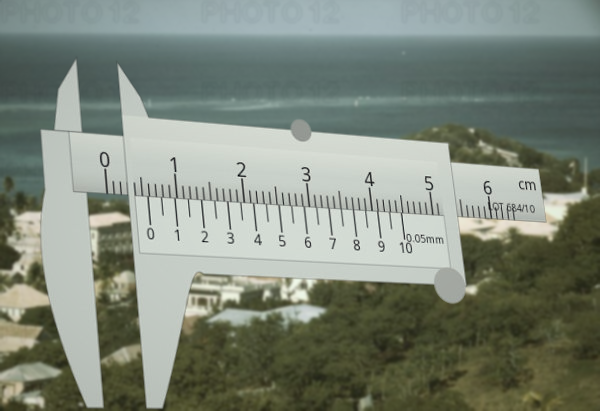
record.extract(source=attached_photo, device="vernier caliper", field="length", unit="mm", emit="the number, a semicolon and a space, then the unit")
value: 5.8; mm
